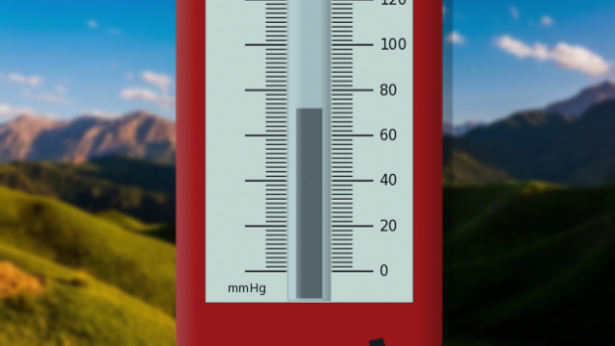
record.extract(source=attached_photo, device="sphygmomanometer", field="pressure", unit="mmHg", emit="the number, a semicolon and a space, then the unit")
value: 72; mmHg
